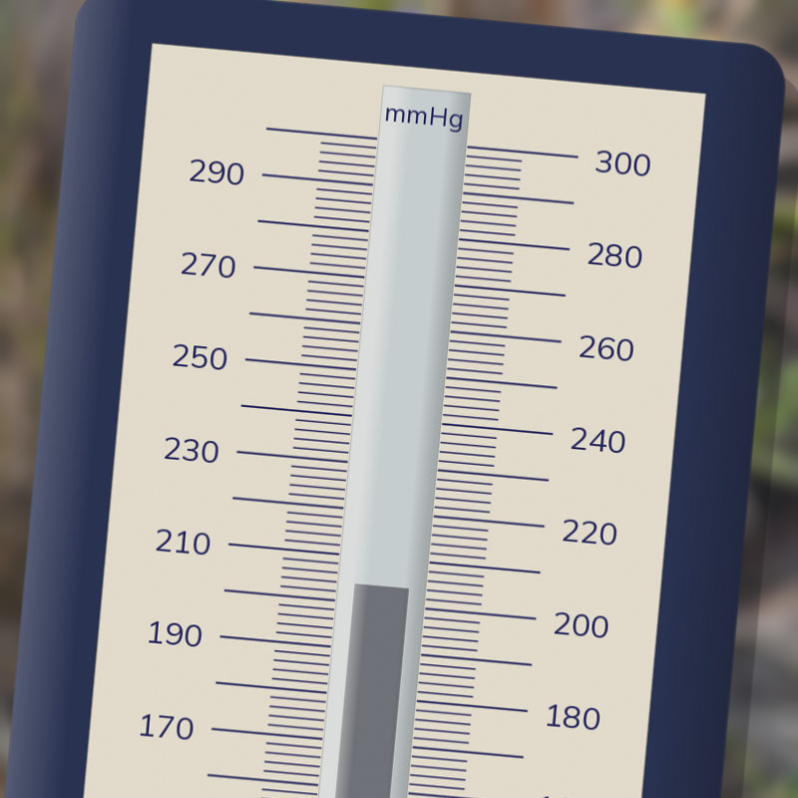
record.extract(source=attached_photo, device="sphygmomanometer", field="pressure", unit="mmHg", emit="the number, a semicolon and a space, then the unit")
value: 204; mmHg
